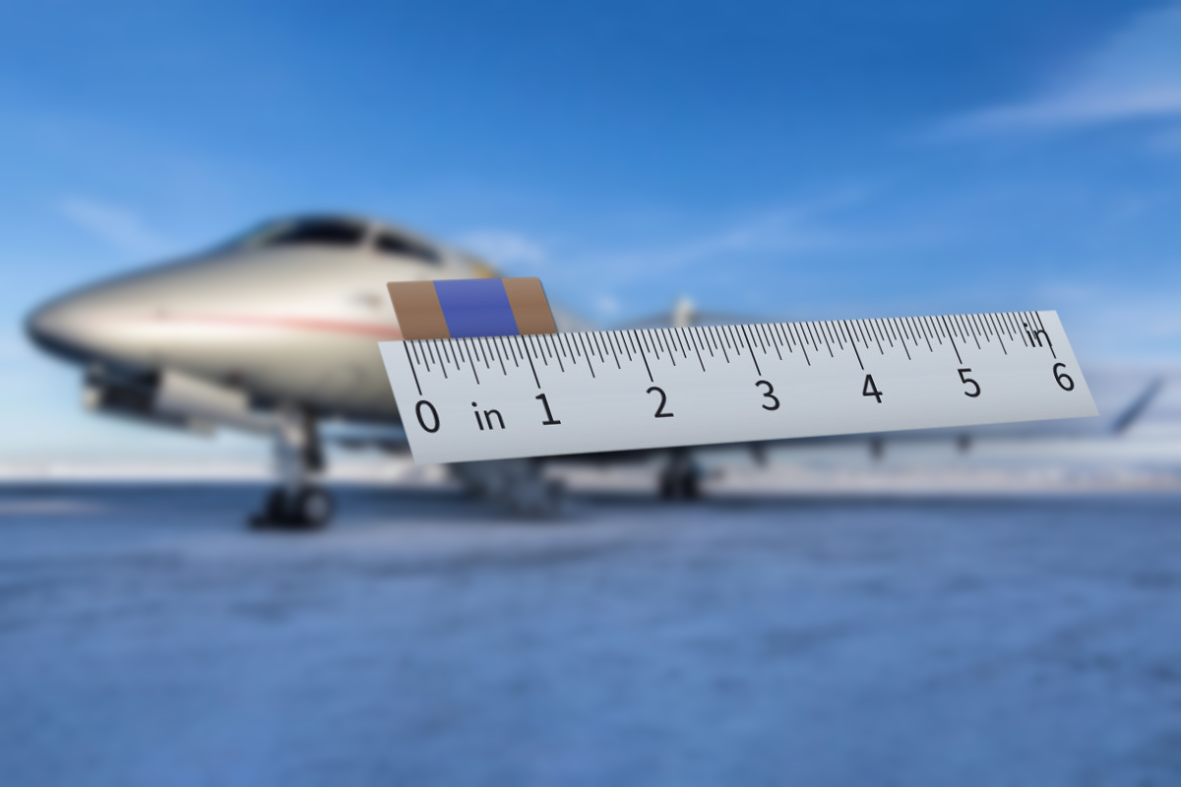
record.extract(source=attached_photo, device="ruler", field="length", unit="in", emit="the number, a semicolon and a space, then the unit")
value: 1.3125; in
